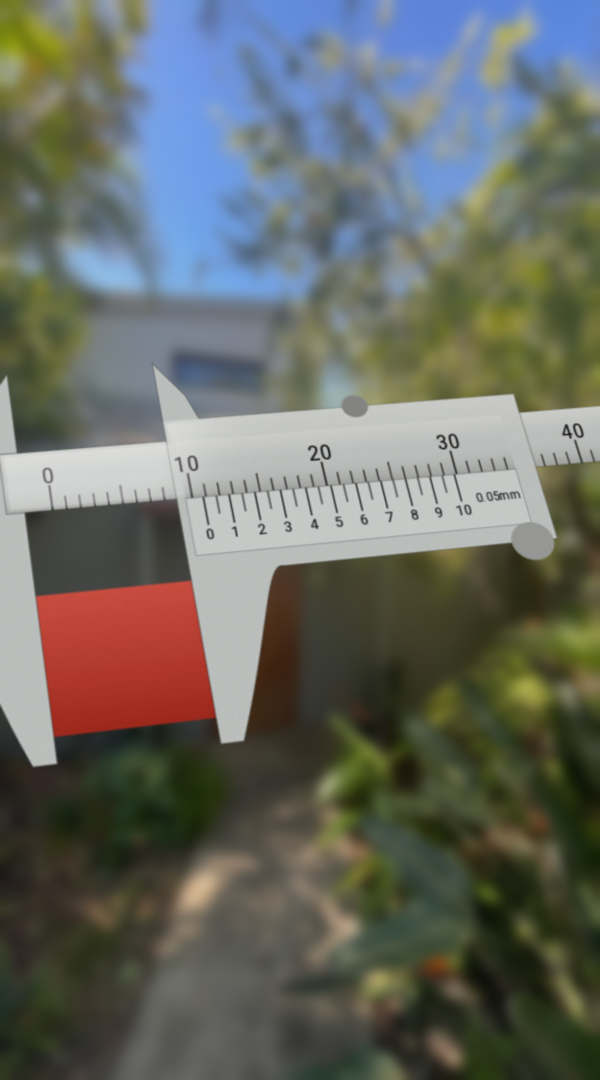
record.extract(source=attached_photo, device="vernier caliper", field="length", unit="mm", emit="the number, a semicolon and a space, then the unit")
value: 10.8; mm
